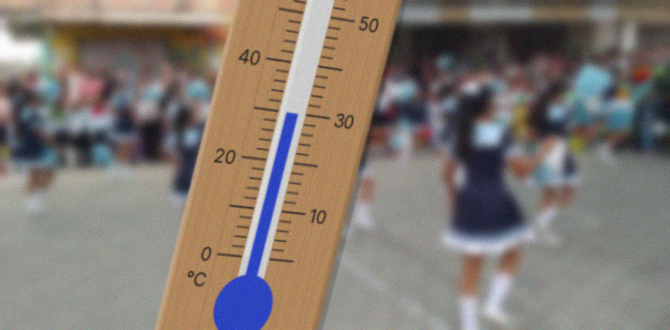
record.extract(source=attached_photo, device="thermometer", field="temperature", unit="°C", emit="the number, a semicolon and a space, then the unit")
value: 30; °C
